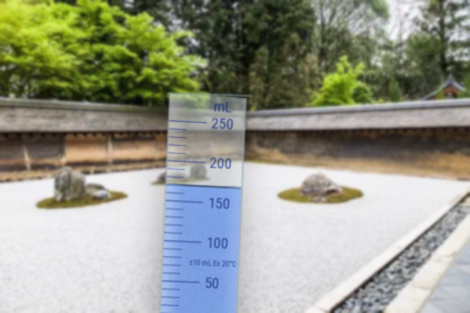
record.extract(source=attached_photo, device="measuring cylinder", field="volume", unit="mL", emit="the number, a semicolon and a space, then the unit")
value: 170; mL
